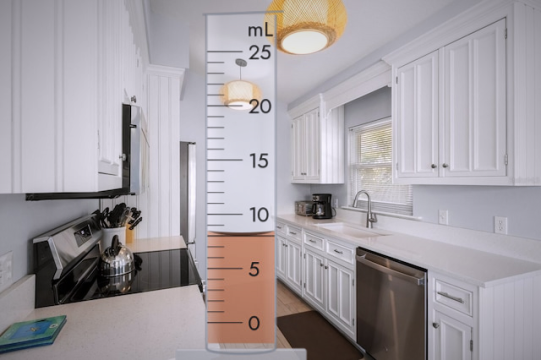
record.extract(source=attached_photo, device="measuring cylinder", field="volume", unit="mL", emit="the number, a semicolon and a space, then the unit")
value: 8; mL
